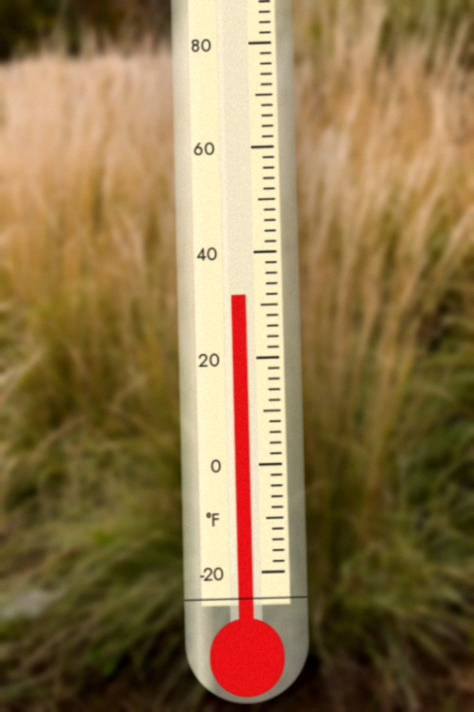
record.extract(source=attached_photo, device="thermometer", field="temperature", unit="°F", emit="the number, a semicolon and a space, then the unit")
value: 32; °F
